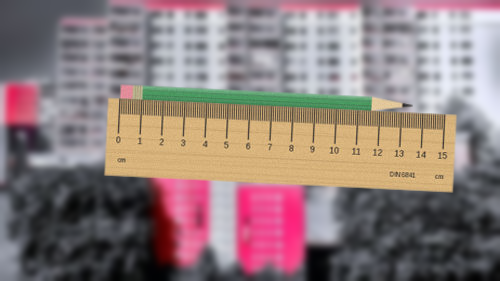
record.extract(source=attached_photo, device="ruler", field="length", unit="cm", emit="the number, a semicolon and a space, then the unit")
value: 13.5; cm
